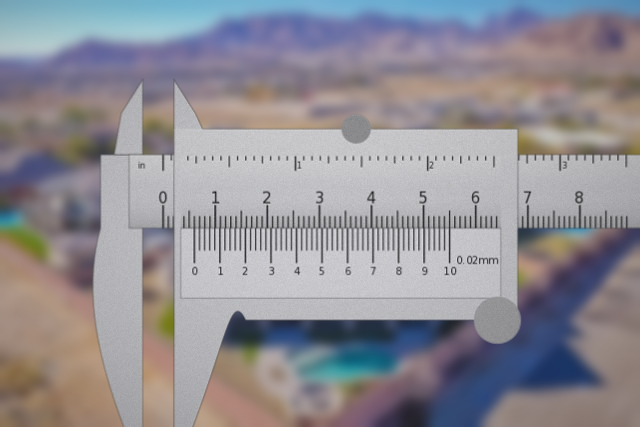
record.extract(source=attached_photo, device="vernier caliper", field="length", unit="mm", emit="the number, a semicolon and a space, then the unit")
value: 6.0; mm
